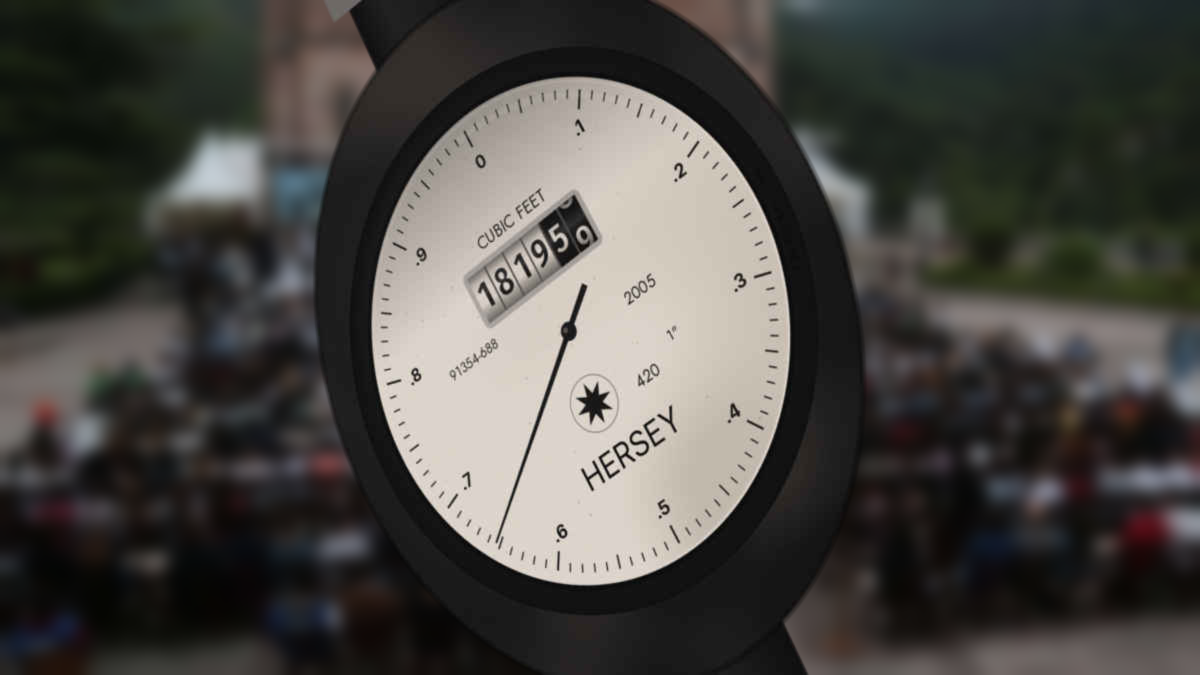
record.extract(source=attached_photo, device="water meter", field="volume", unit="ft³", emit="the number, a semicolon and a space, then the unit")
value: 181958.65; ft³
